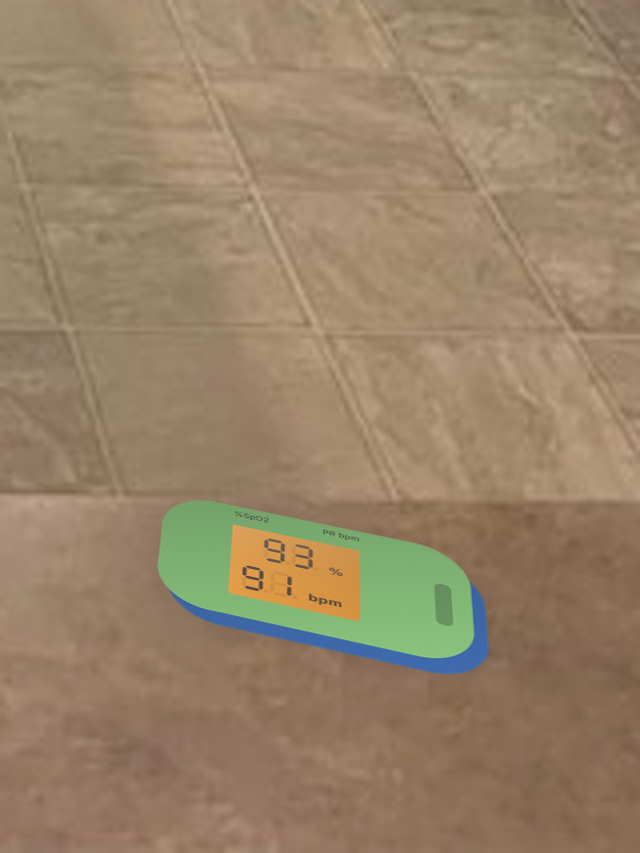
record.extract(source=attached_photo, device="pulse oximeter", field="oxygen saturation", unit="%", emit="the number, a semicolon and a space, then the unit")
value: 93; %
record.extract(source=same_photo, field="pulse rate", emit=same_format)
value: 91; bpm
